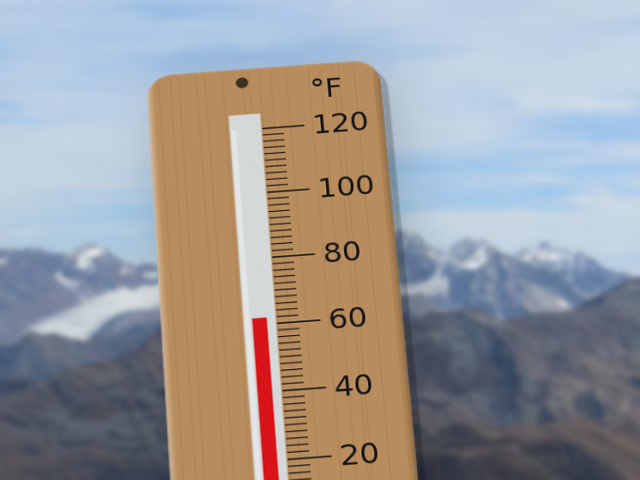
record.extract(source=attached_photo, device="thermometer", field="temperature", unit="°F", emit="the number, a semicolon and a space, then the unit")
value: 62; °F
